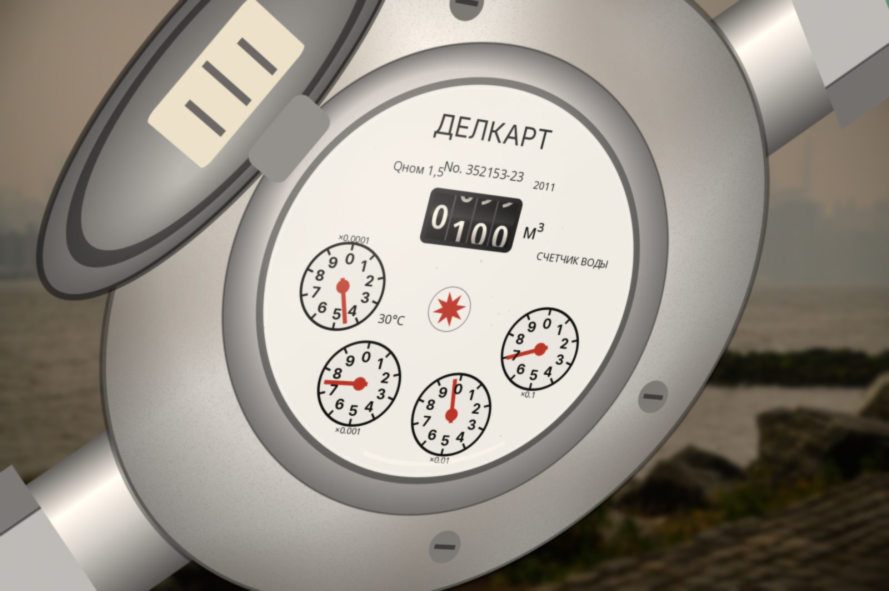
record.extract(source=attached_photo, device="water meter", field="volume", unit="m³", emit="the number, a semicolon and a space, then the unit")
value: 99.6974; m³
